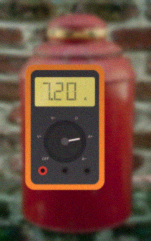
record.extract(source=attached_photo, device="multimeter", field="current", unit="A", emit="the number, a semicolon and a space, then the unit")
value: 7.20; A
